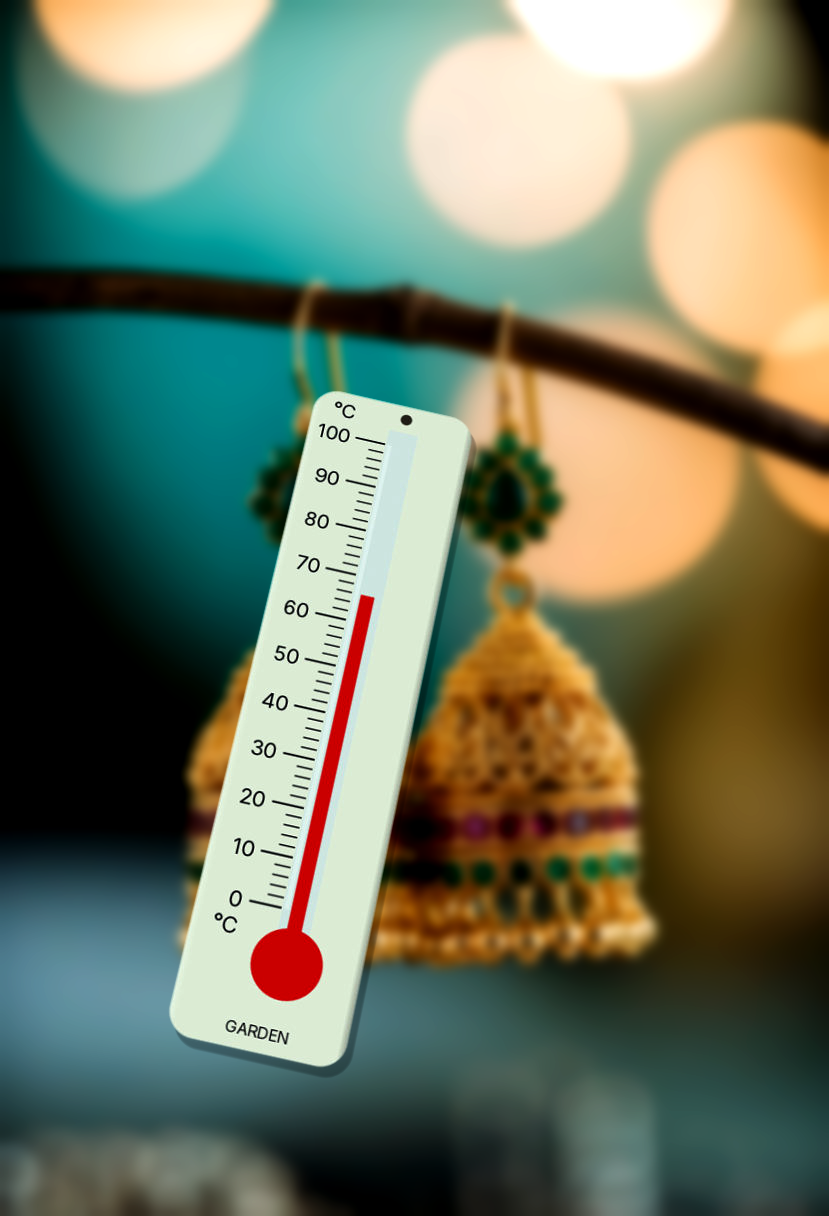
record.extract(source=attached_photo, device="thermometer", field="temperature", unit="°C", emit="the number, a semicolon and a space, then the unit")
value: 66; °C
